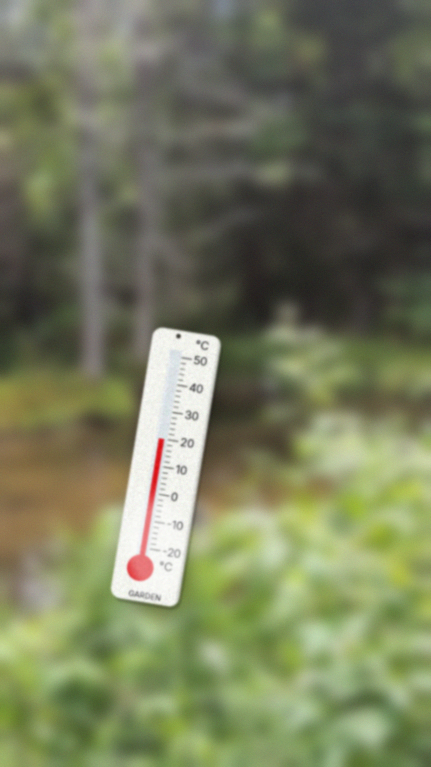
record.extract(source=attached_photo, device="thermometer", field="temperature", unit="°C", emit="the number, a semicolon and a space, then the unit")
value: 20; °C
